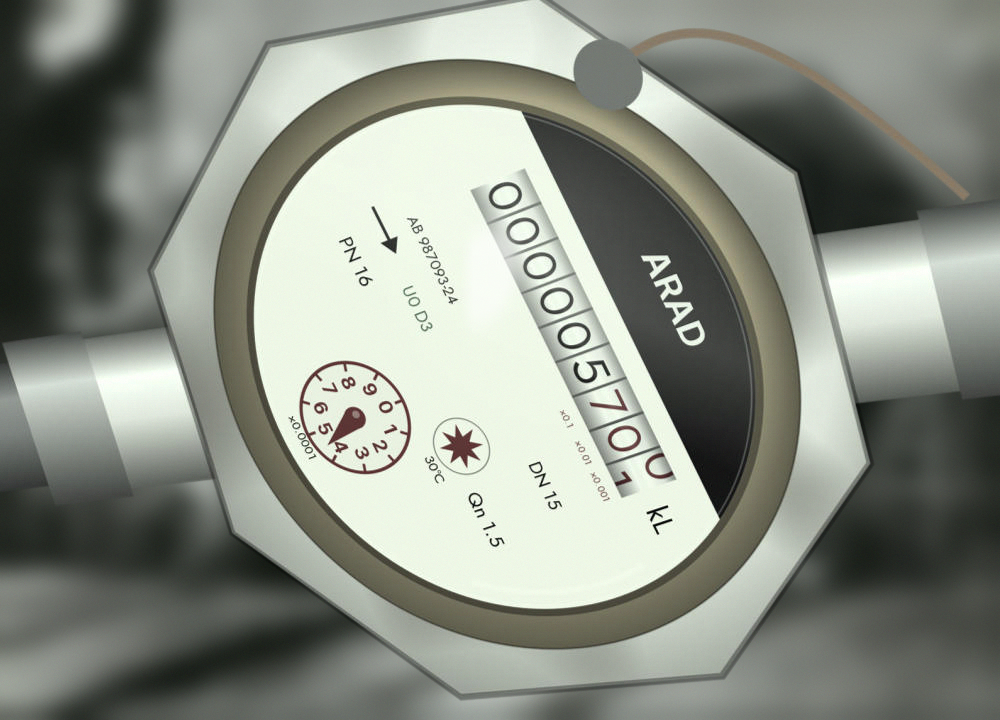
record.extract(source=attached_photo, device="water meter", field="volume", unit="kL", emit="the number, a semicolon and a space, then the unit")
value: 5.7004; kL
